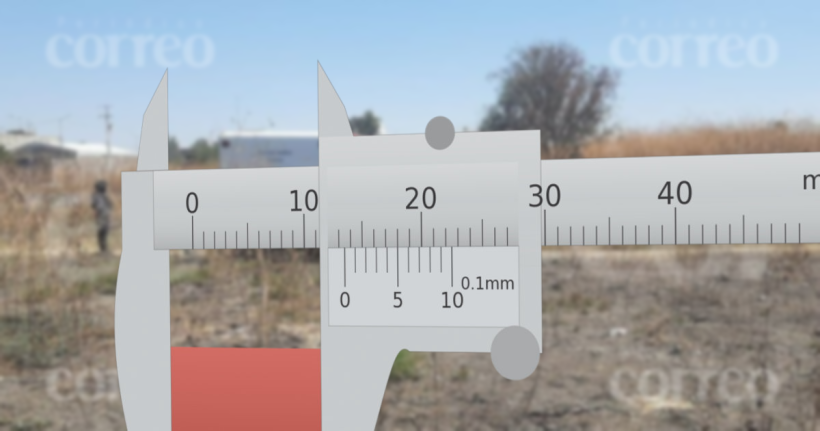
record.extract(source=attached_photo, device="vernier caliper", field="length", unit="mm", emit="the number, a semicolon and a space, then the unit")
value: 13.5; mm
